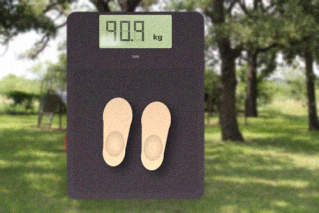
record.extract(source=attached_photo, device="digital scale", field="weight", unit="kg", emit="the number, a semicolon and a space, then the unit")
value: 90.9; kg
